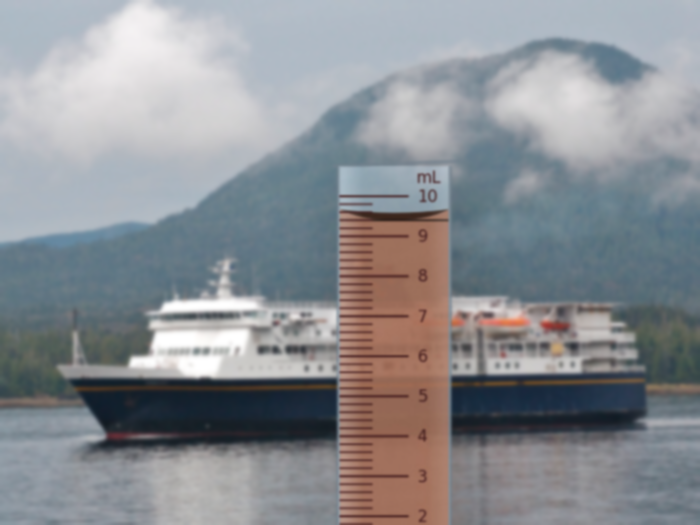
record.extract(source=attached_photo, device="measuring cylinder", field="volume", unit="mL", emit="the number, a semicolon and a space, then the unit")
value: 9.4; mL
